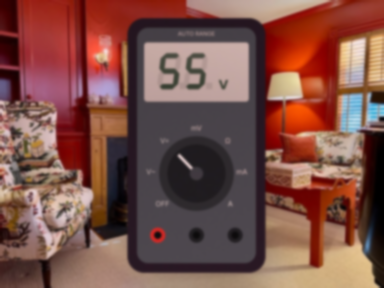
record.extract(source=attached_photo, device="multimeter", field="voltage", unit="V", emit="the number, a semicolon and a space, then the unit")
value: 55; V
